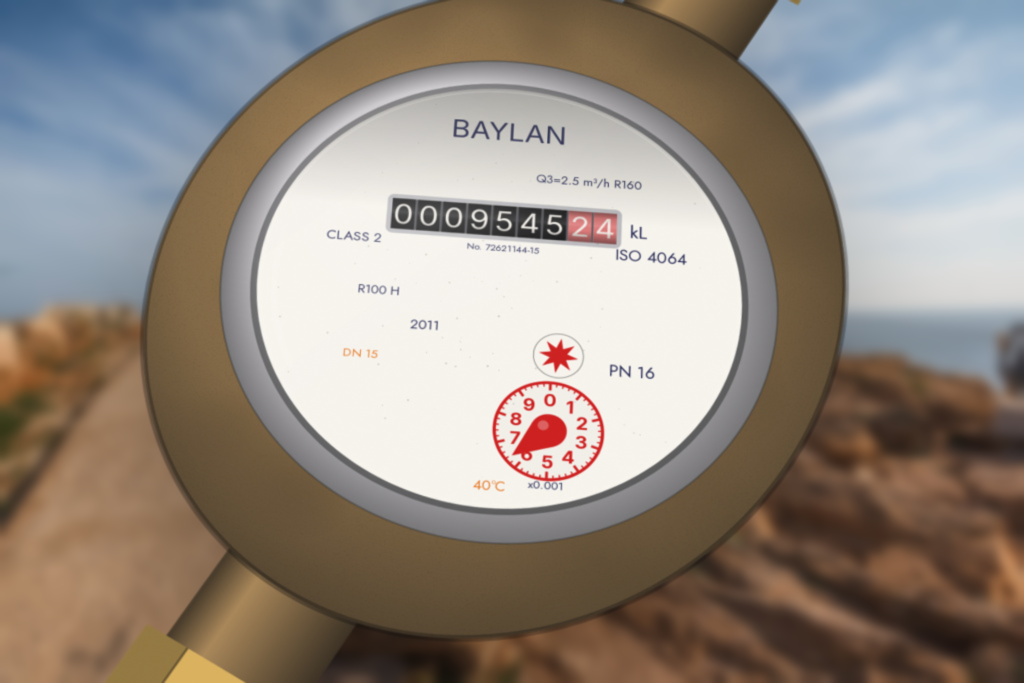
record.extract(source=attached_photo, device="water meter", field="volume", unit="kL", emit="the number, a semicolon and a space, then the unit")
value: 9545.246; kL
